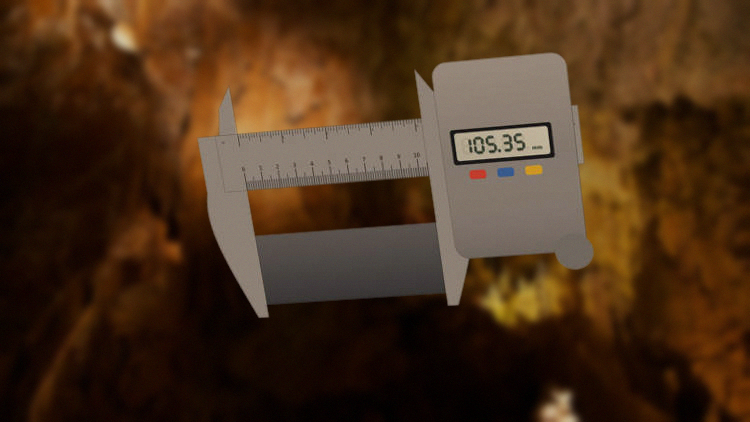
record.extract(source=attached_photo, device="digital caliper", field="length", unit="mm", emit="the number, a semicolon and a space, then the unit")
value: 105.35; mm
